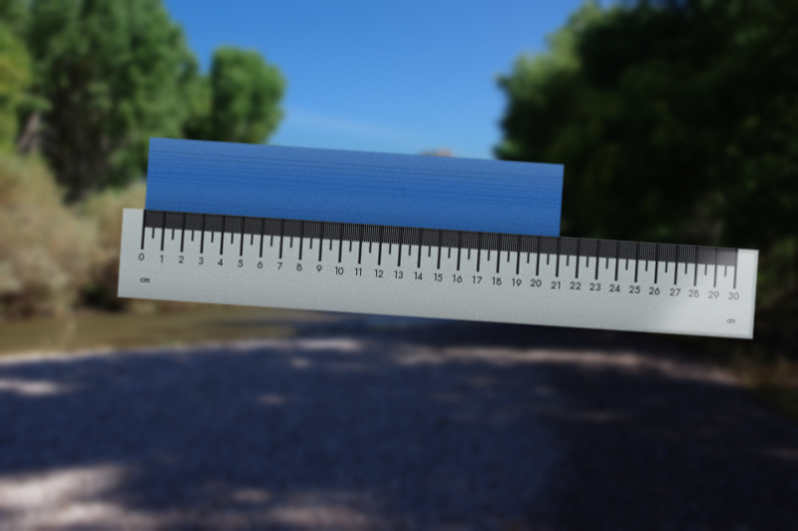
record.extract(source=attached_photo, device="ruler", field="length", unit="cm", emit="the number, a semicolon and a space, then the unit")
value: 21; cm
